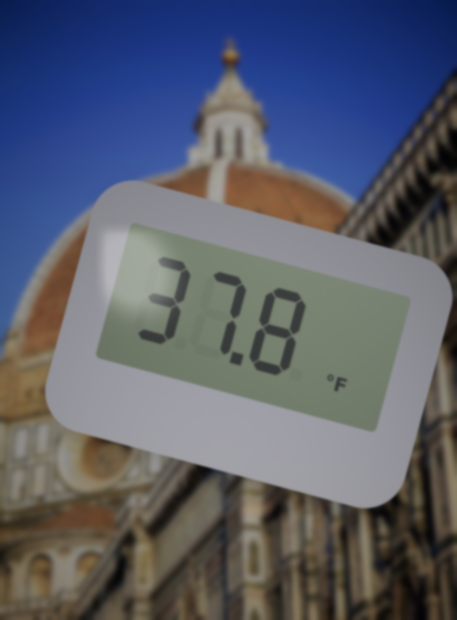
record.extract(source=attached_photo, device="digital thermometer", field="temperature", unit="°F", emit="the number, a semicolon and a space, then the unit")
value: 37.8; °F
